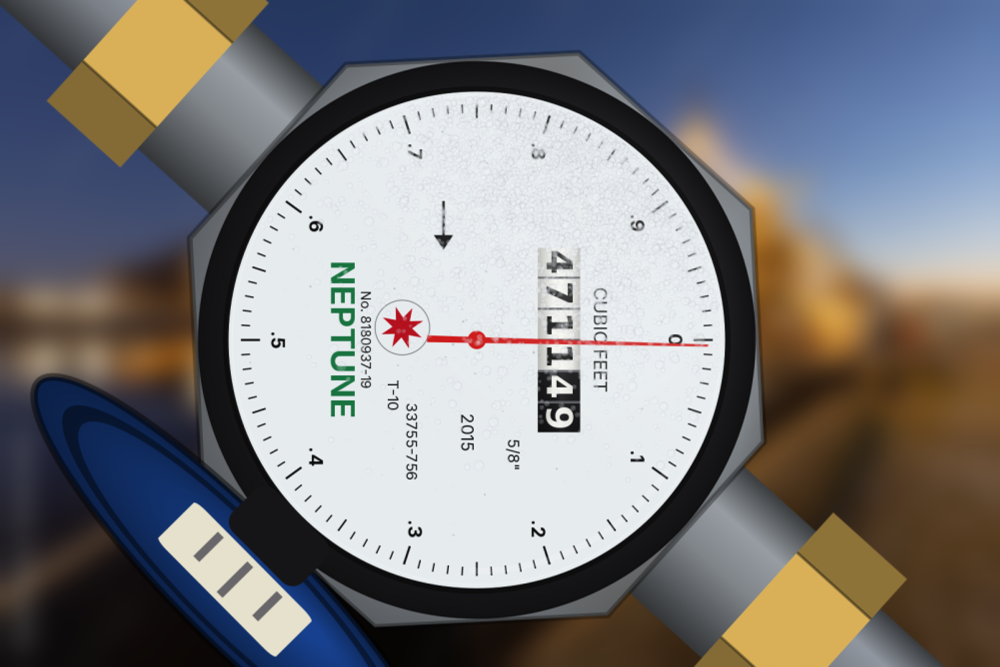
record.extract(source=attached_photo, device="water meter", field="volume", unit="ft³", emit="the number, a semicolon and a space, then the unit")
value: 471149.00; ft³
